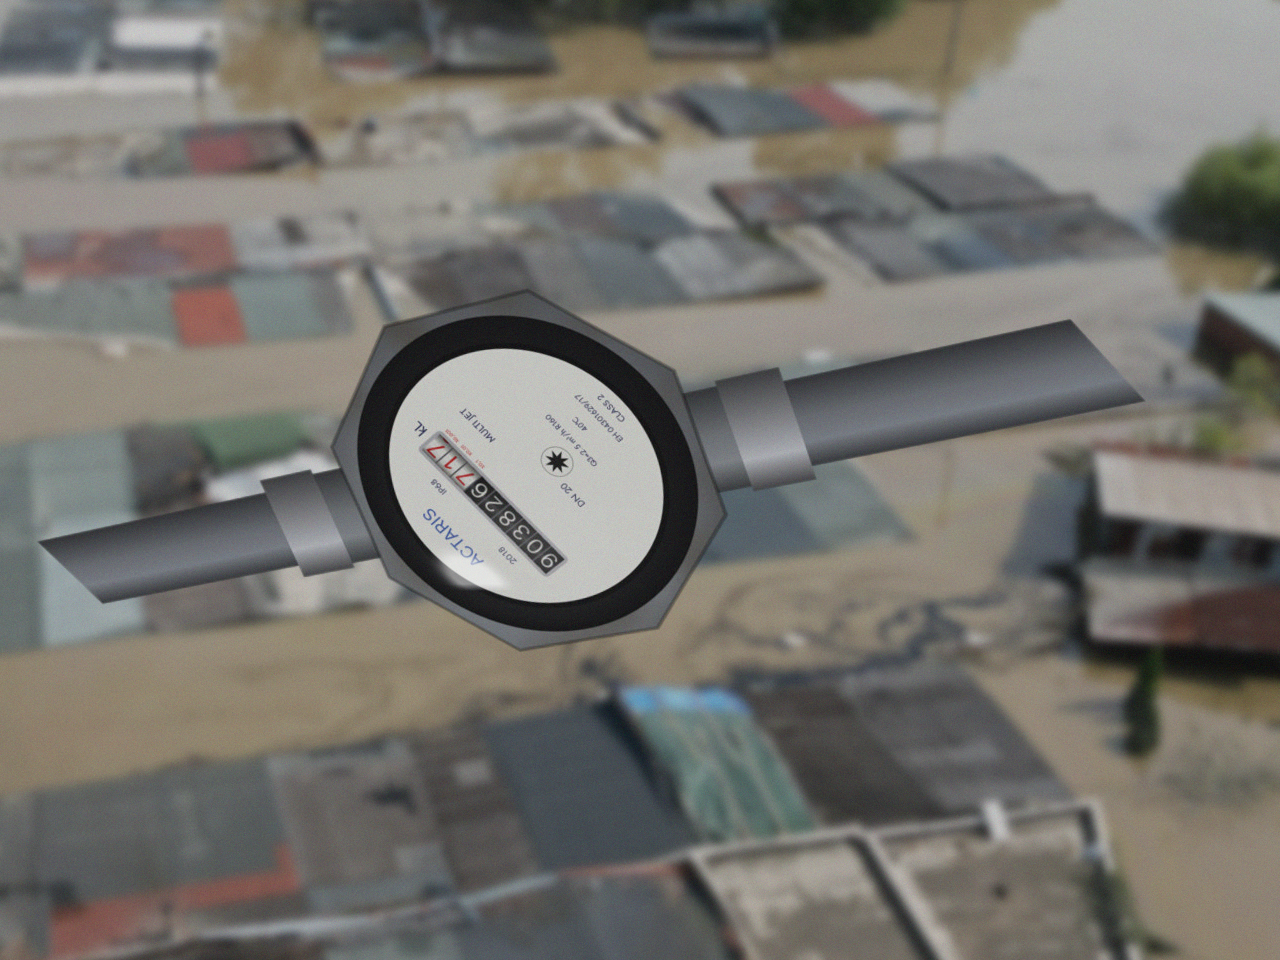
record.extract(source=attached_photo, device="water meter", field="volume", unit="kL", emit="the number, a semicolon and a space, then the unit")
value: 903826.717; kL
